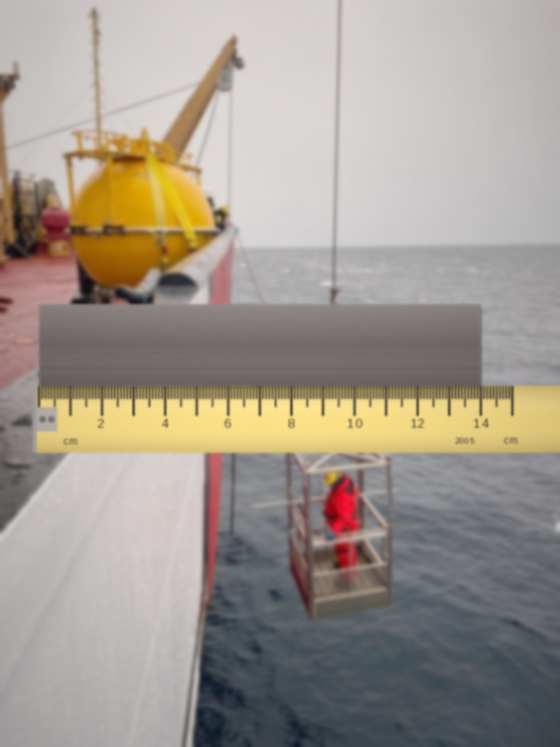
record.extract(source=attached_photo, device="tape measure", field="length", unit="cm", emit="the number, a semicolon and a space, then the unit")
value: 14; cm
